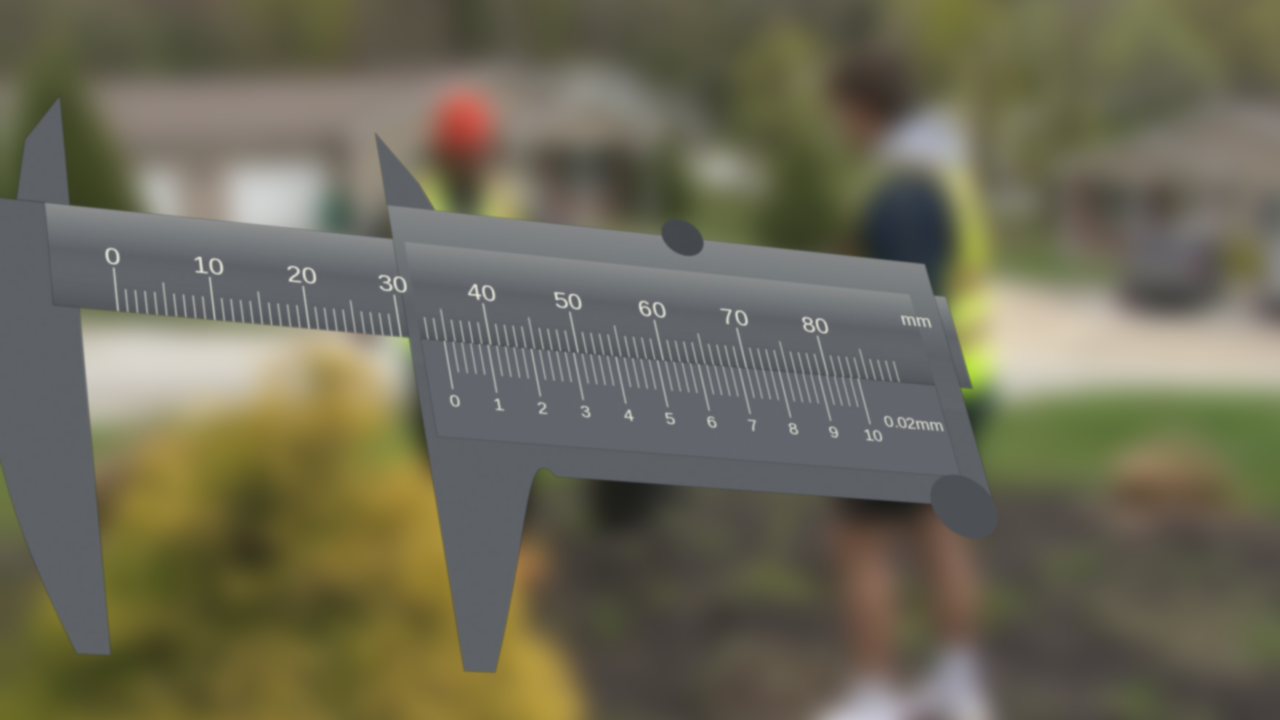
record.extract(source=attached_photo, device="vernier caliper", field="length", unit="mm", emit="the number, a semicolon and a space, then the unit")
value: 34.8; mm
